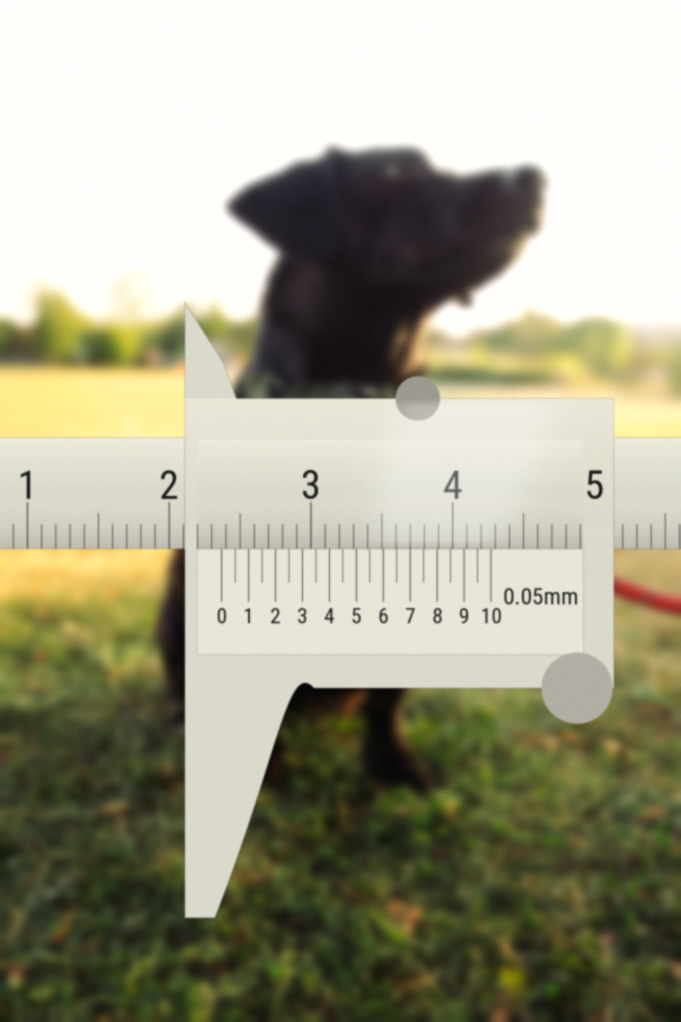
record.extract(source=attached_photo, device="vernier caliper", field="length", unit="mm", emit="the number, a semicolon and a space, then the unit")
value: 23.7; mm
